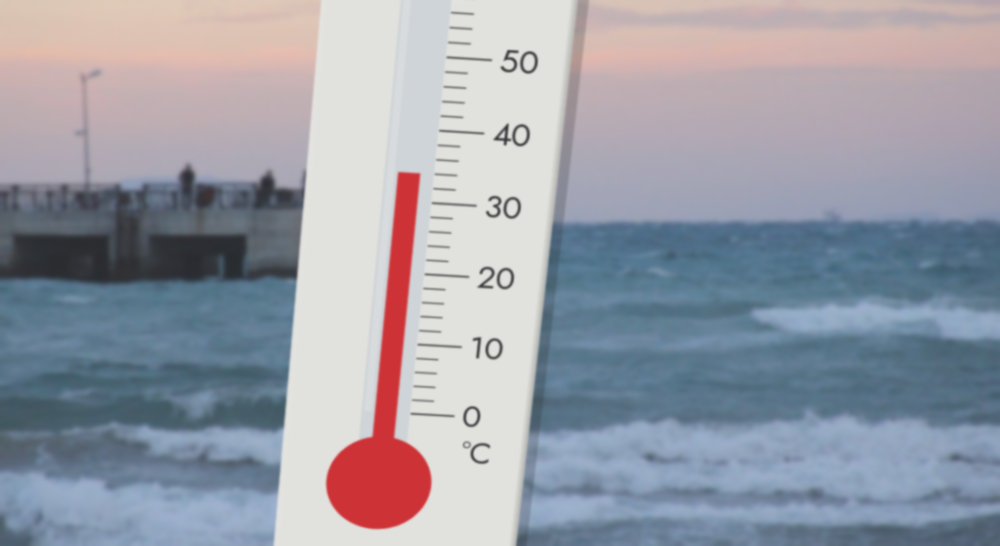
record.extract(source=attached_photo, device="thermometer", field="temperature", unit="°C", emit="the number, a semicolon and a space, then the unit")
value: 34; °C
